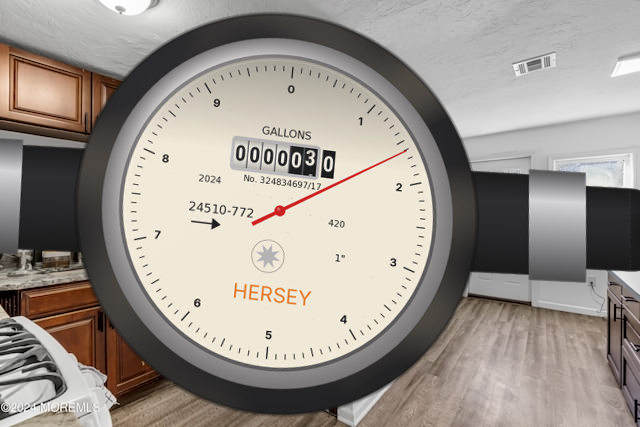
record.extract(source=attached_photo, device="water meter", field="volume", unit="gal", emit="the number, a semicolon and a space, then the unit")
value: 31.6; gal
